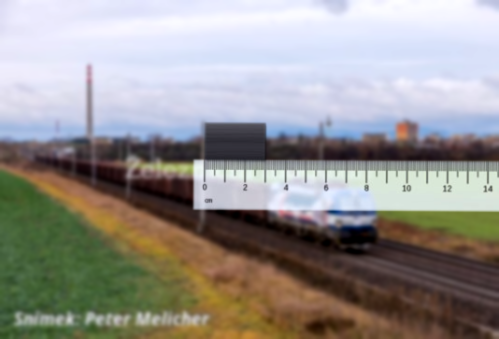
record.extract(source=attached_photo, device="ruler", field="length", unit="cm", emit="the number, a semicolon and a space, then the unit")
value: 3; cm
